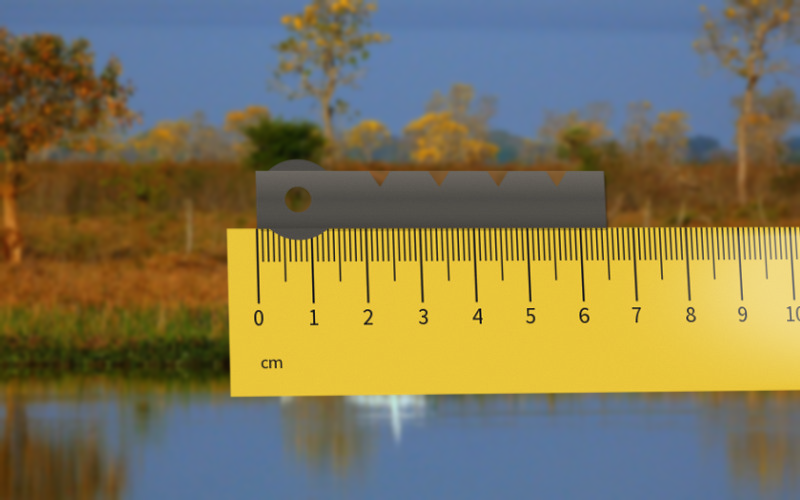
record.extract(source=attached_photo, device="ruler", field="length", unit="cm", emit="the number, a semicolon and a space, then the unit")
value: 6.5; cm
